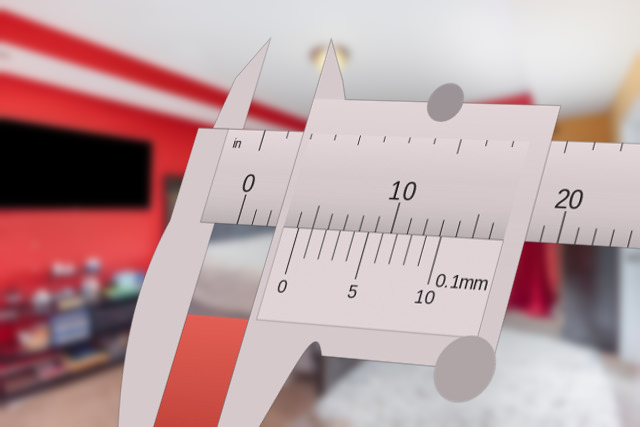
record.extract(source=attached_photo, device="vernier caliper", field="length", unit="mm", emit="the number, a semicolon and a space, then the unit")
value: 4.1; mm
